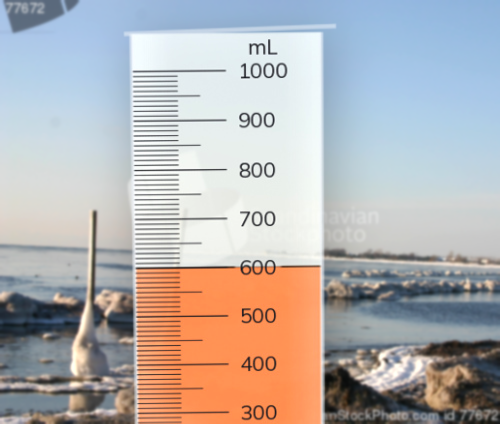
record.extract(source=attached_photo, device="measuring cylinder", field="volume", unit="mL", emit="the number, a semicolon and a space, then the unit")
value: 600; mL
